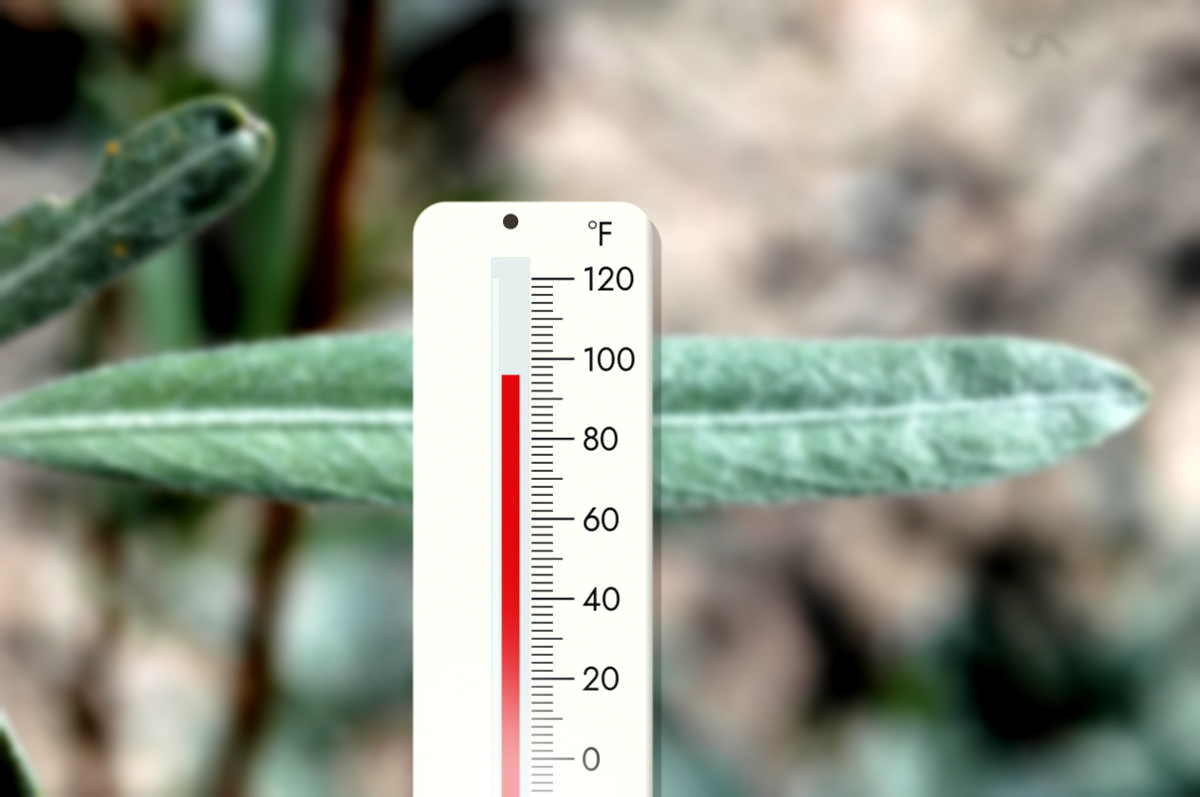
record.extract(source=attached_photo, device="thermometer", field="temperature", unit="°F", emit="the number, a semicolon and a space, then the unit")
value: 96; °F
